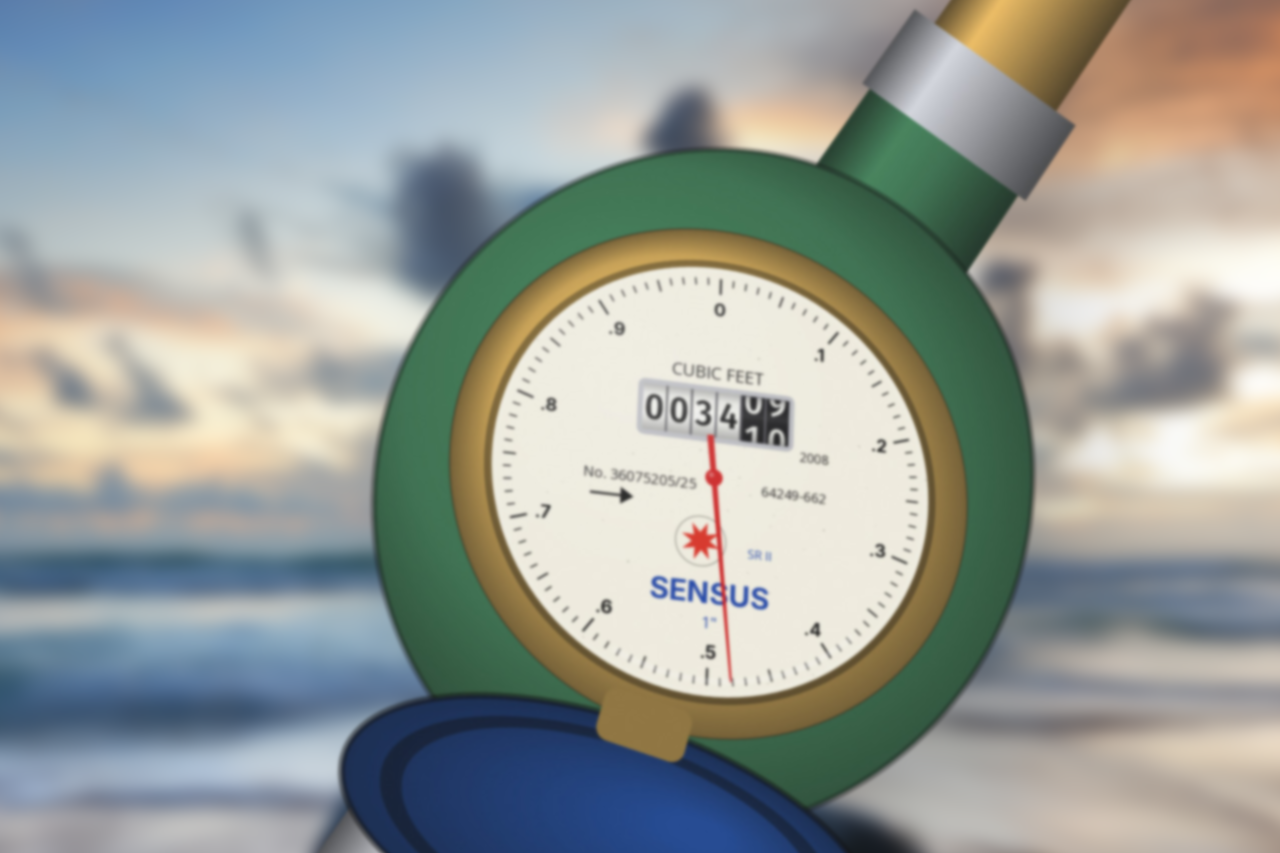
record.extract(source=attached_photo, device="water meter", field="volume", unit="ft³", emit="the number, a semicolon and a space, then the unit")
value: 3409.48; ft³
